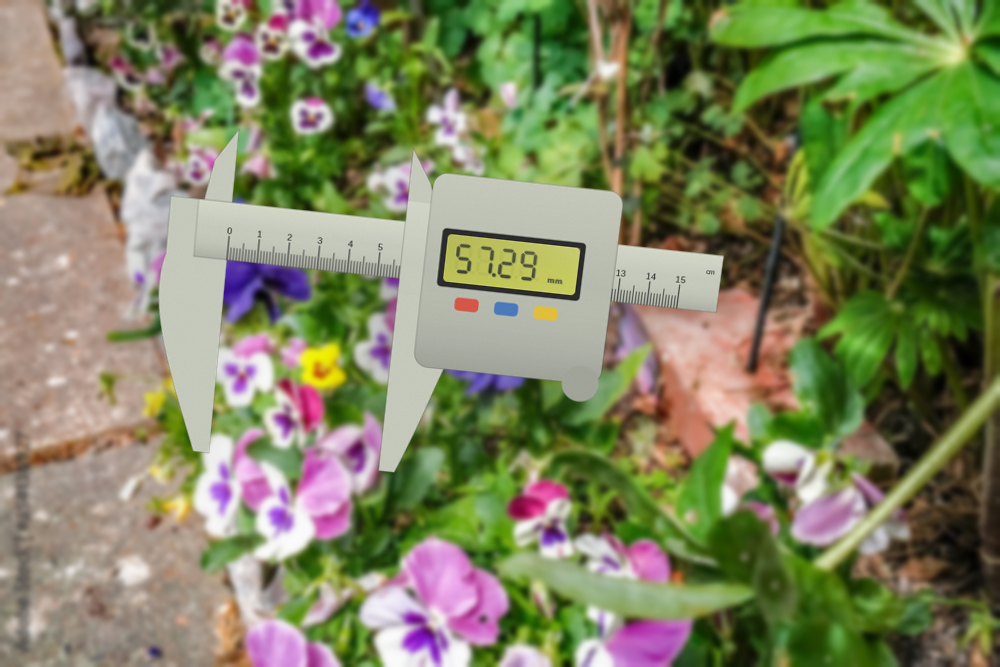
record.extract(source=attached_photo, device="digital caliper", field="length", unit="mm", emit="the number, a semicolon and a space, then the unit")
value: 57.29; mm
